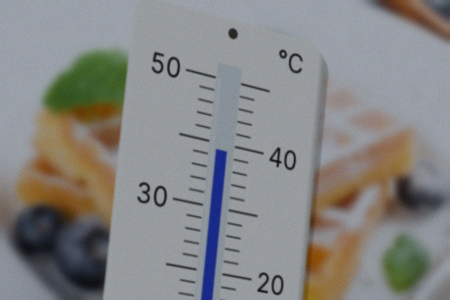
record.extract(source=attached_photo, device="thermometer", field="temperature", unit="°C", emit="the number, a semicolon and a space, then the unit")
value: 39; °C
